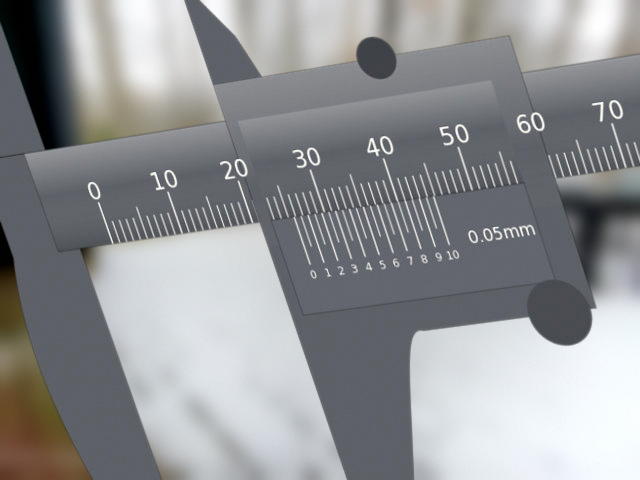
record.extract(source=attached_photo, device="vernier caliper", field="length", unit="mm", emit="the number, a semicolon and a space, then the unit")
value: 25.8; mm
